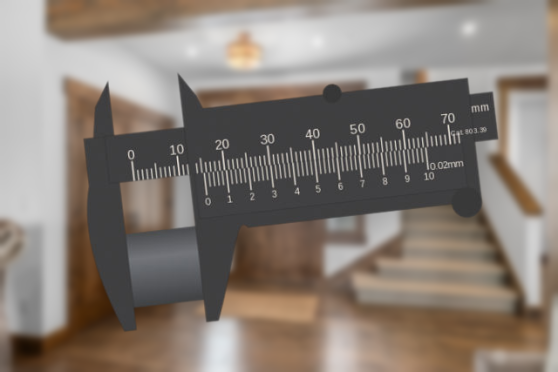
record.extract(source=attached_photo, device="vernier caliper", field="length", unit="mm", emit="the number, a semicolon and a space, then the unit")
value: 15.5; mm
